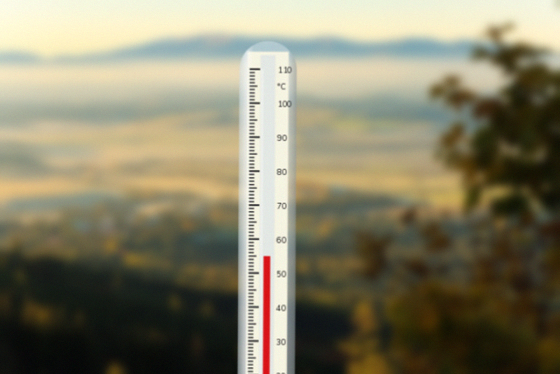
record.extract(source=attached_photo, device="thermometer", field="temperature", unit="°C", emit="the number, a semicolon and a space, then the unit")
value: 55; °C
